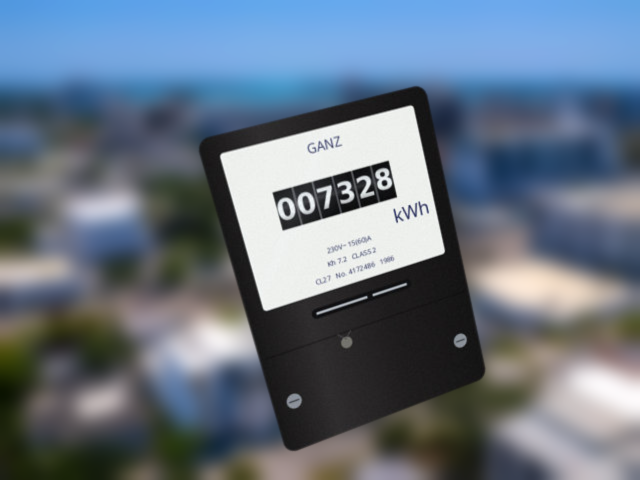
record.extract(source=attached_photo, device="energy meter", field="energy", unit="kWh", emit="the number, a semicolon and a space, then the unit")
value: 7328; kWh
